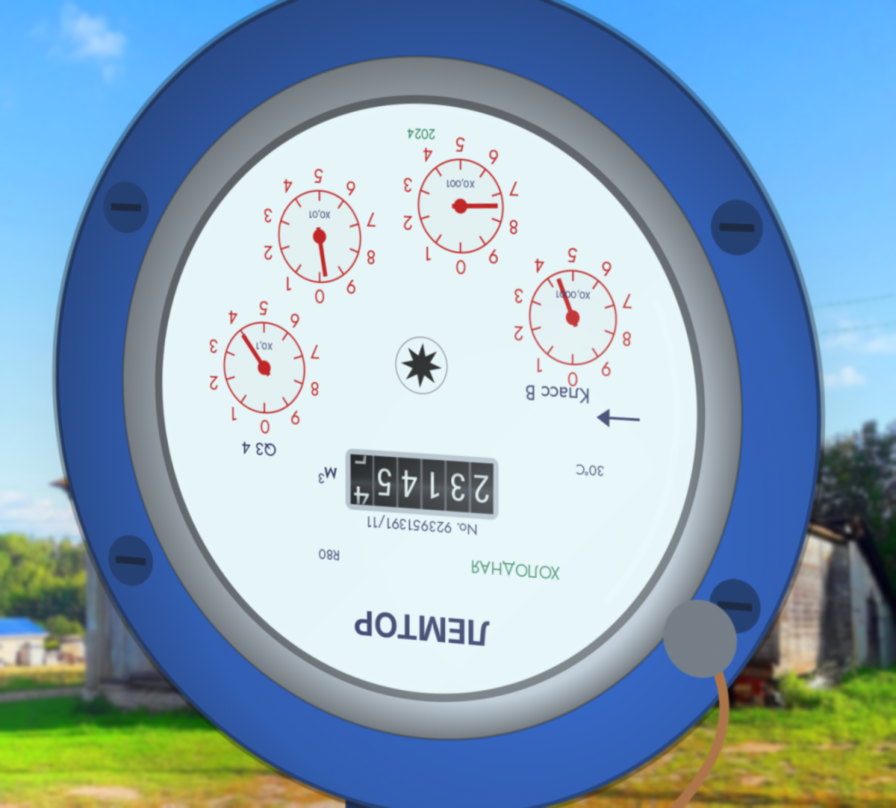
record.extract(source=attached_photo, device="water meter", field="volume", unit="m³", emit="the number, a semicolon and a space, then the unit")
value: 231454.3974; m³
